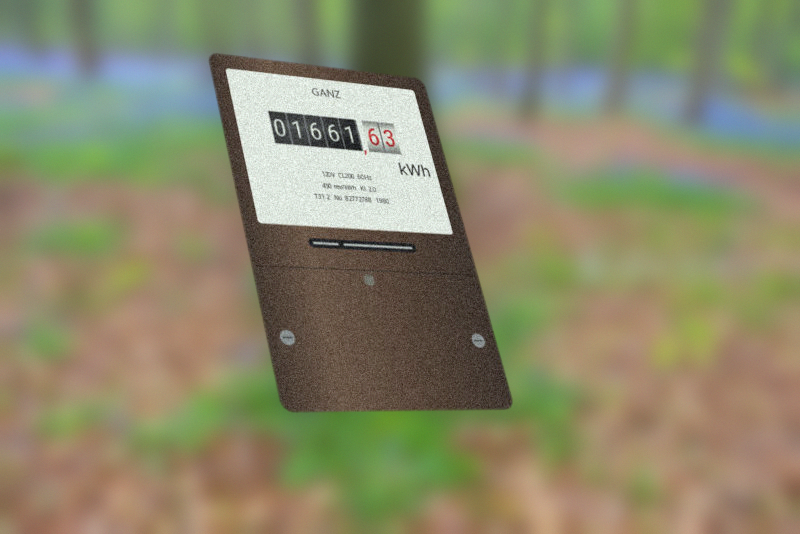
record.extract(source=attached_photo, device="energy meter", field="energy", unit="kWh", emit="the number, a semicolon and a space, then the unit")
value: 1661.63; kWh
